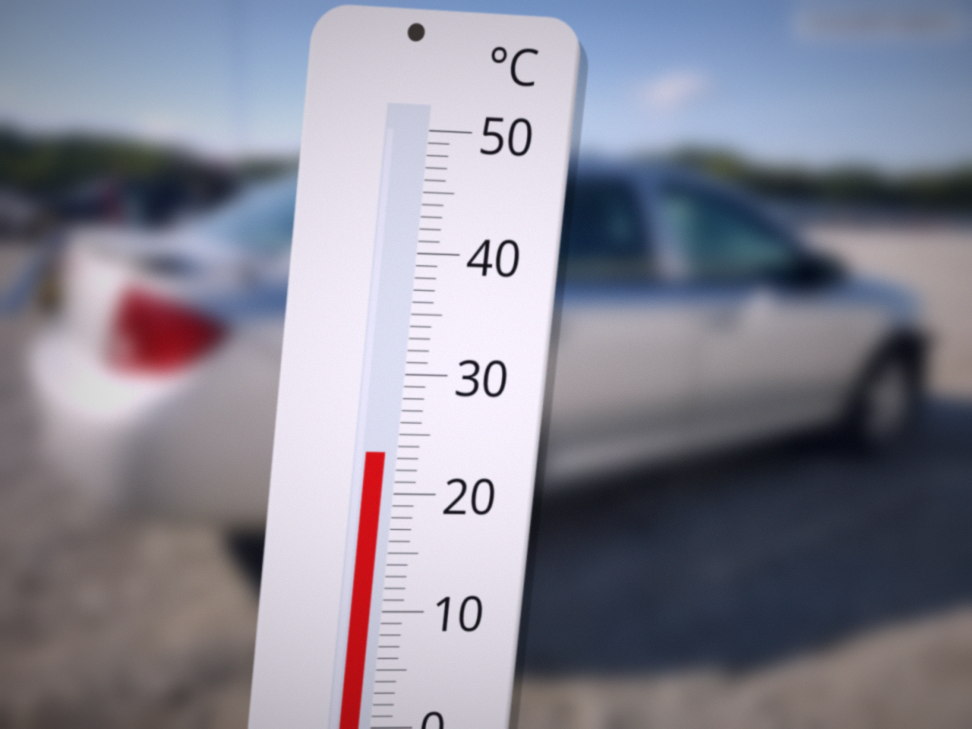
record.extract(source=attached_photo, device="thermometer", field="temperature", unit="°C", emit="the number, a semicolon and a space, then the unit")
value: 23.5; °C
